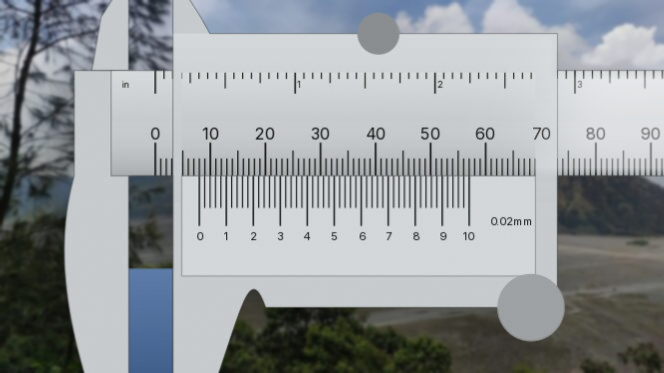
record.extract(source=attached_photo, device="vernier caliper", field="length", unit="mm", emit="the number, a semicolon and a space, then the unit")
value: 8.0; mm
